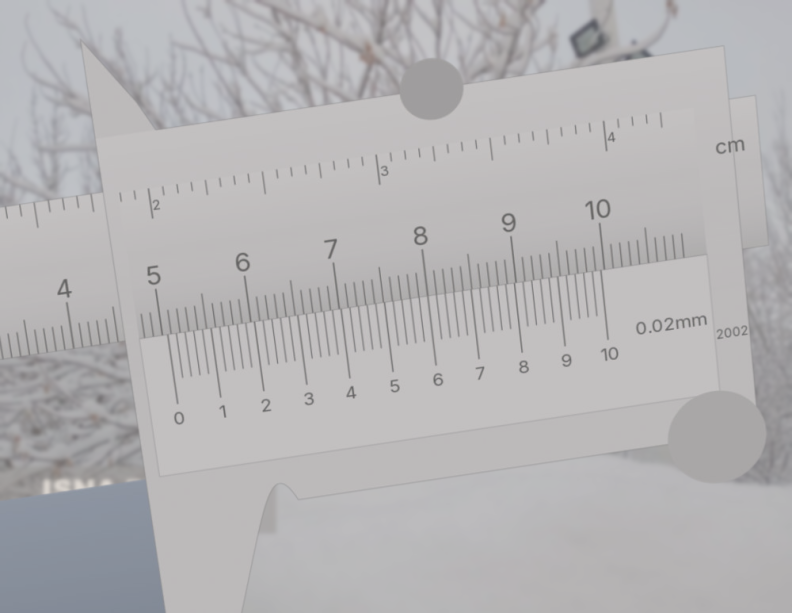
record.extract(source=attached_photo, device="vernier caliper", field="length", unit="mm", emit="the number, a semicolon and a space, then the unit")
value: 50.6; mm
